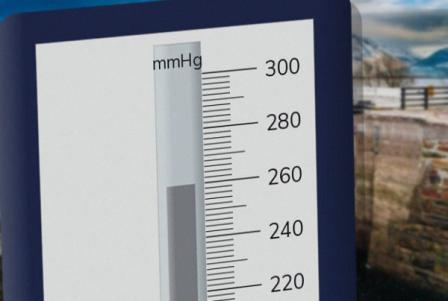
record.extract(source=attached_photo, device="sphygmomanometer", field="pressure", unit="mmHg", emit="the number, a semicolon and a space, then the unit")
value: 260; mmHg
